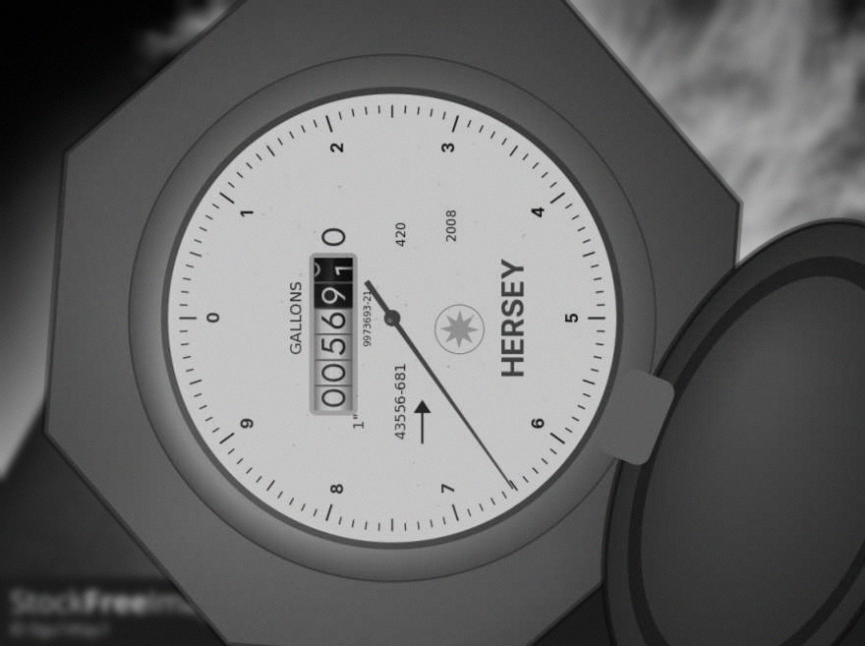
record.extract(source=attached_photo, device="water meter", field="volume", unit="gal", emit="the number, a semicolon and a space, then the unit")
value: 56906.5; gal
